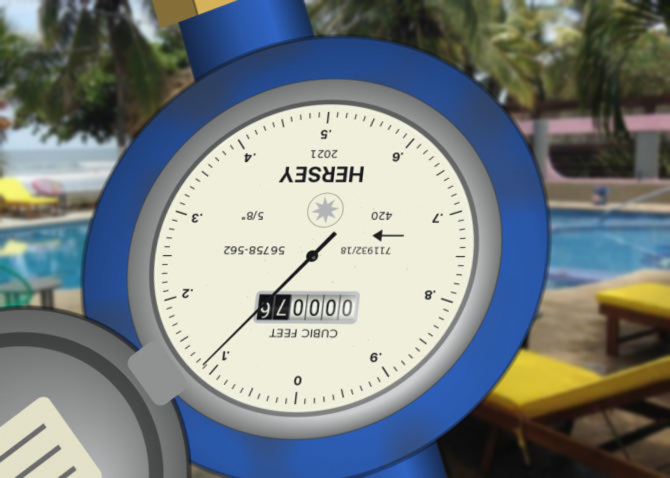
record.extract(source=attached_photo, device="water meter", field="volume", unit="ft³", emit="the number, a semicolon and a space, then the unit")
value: 76.11; ft³
